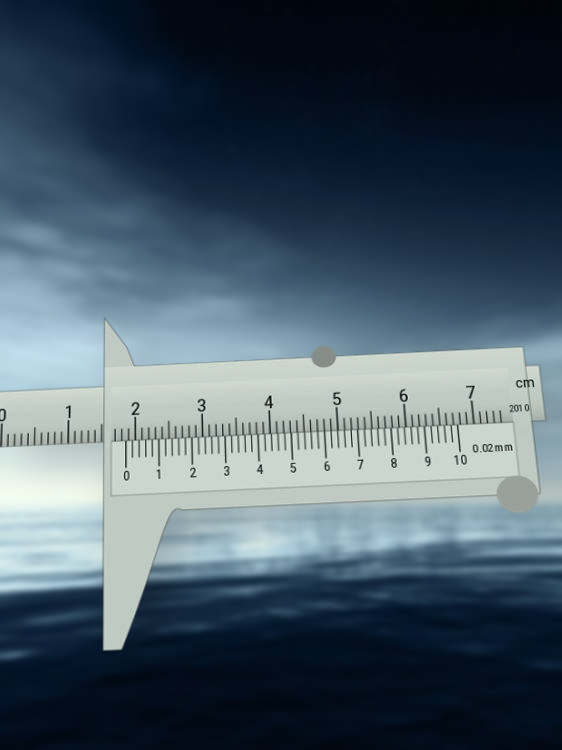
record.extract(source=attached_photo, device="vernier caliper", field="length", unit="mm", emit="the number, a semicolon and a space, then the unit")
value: 18.6; mm
